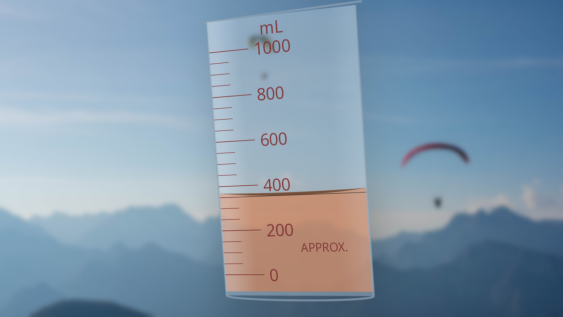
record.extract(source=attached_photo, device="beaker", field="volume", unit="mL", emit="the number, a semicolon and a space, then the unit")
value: 350; mL
